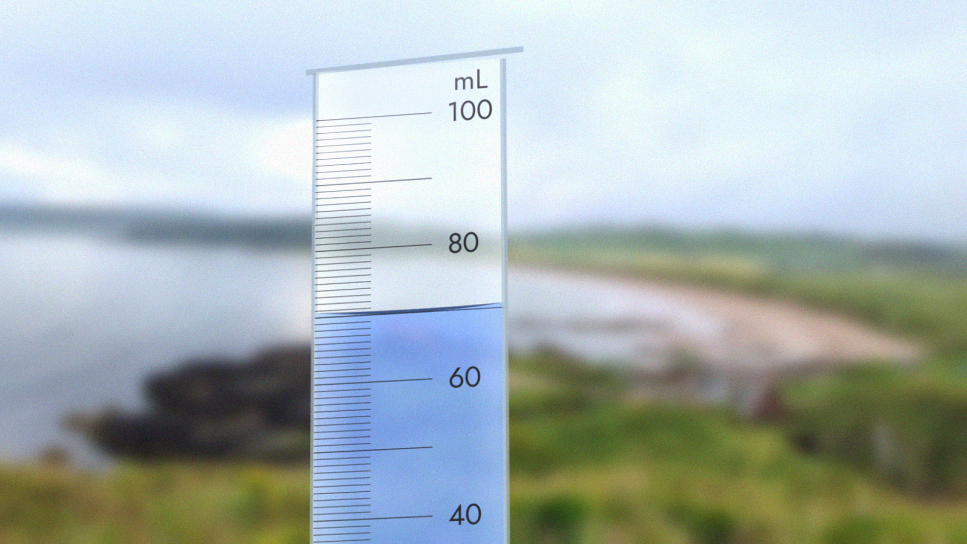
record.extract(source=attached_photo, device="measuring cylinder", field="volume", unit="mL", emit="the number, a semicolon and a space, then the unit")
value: 70; mL
